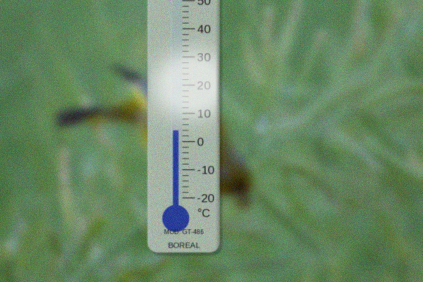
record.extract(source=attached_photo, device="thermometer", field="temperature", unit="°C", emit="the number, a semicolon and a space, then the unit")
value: 4; °C
